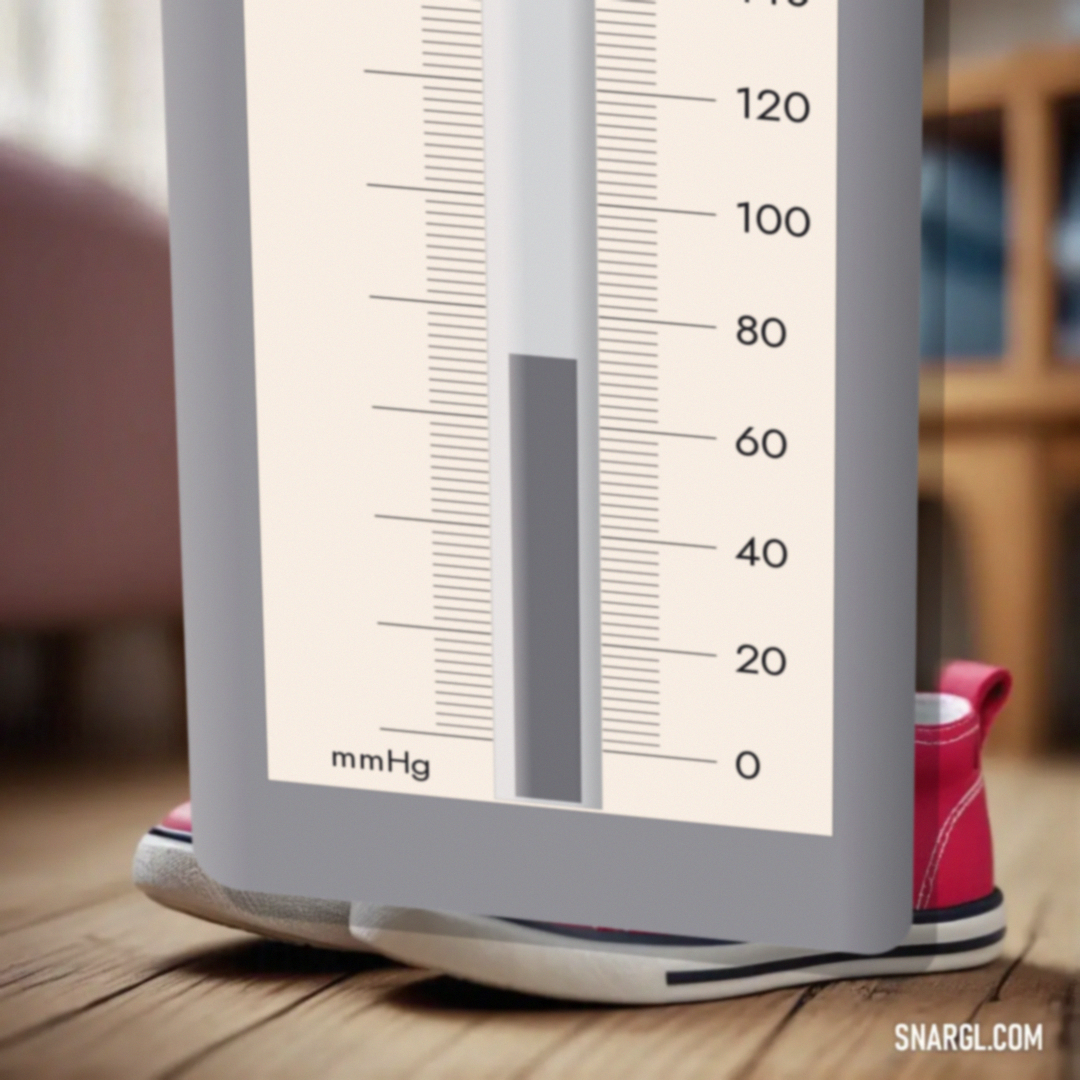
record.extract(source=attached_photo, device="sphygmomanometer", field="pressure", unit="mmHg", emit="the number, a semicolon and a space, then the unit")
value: 72; mmHg
